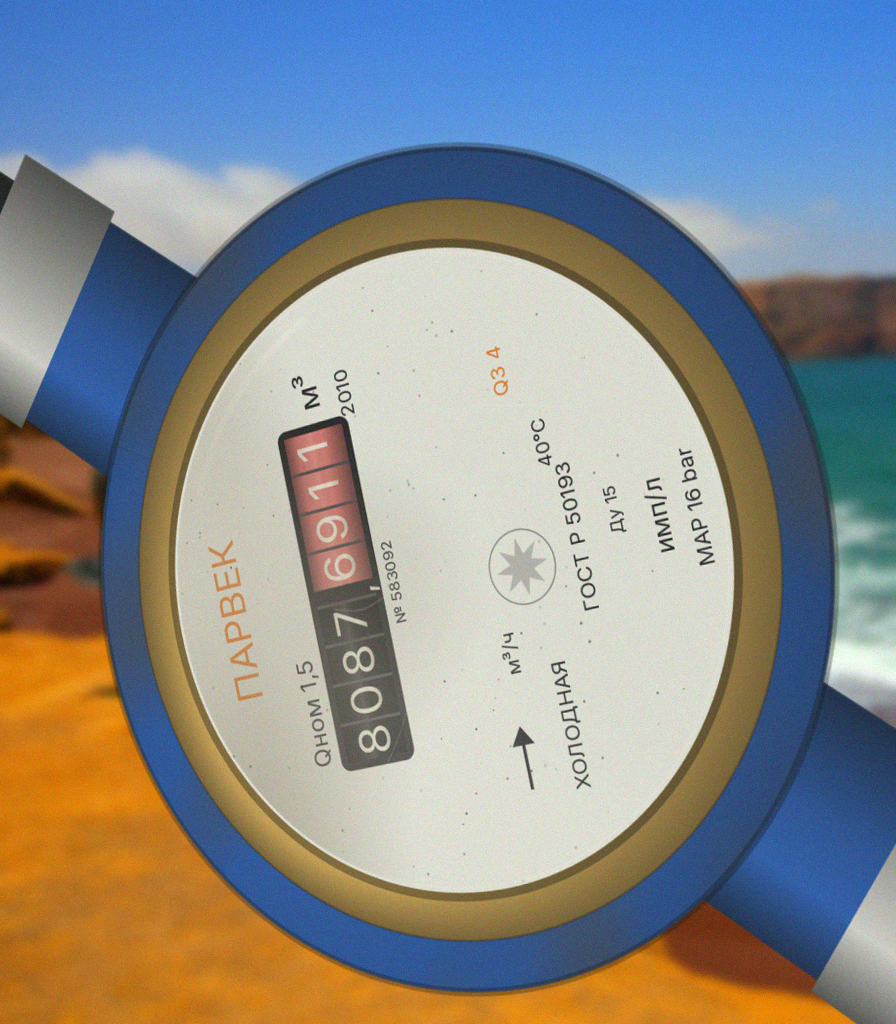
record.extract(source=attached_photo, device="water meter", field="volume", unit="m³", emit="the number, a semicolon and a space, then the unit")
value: 8087.6911; m³
